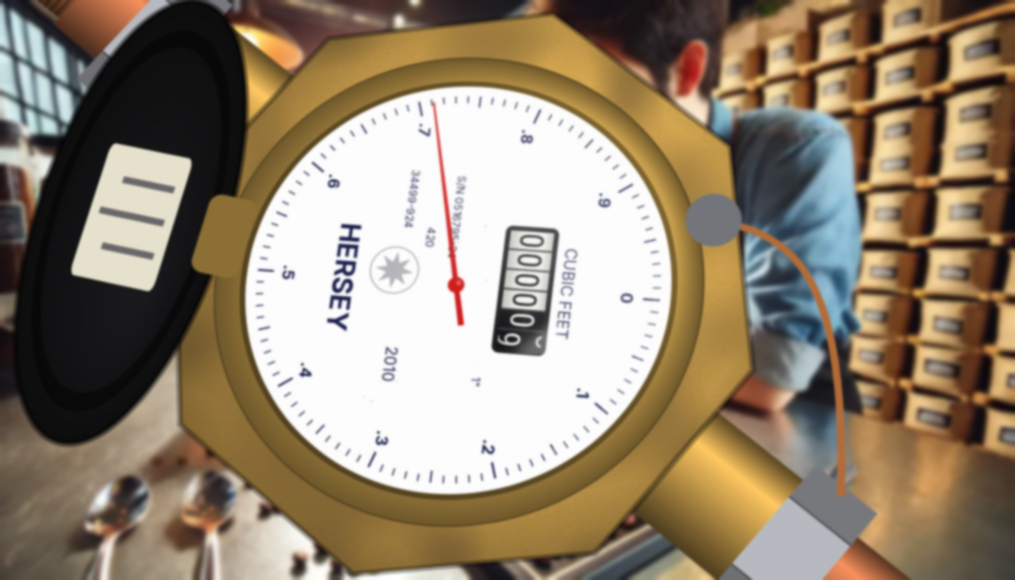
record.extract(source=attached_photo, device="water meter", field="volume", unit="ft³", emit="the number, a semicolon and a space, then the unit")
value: 8.71; ft³
